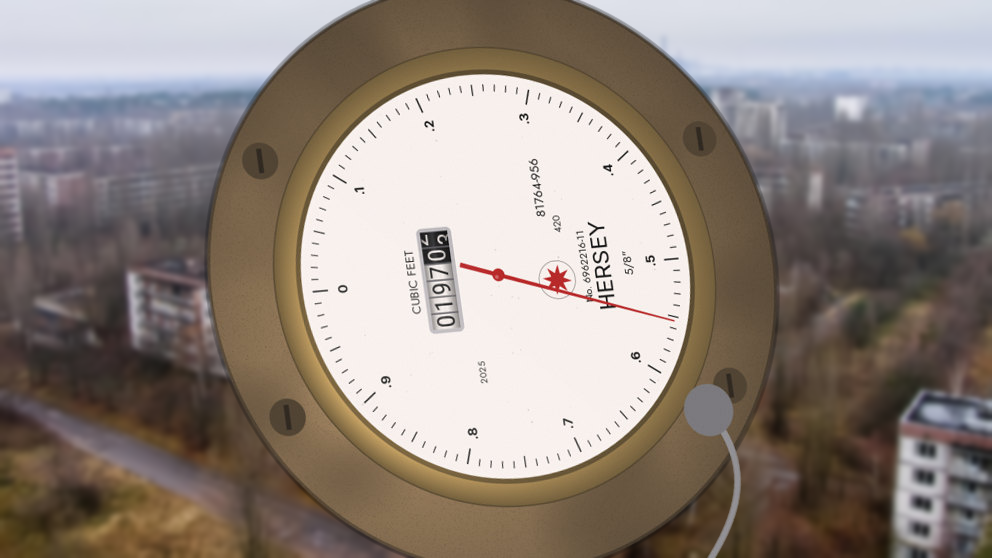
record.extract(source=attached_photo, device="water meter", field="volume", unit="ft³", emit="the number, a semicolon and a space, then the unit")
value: 19702.55; ft³
